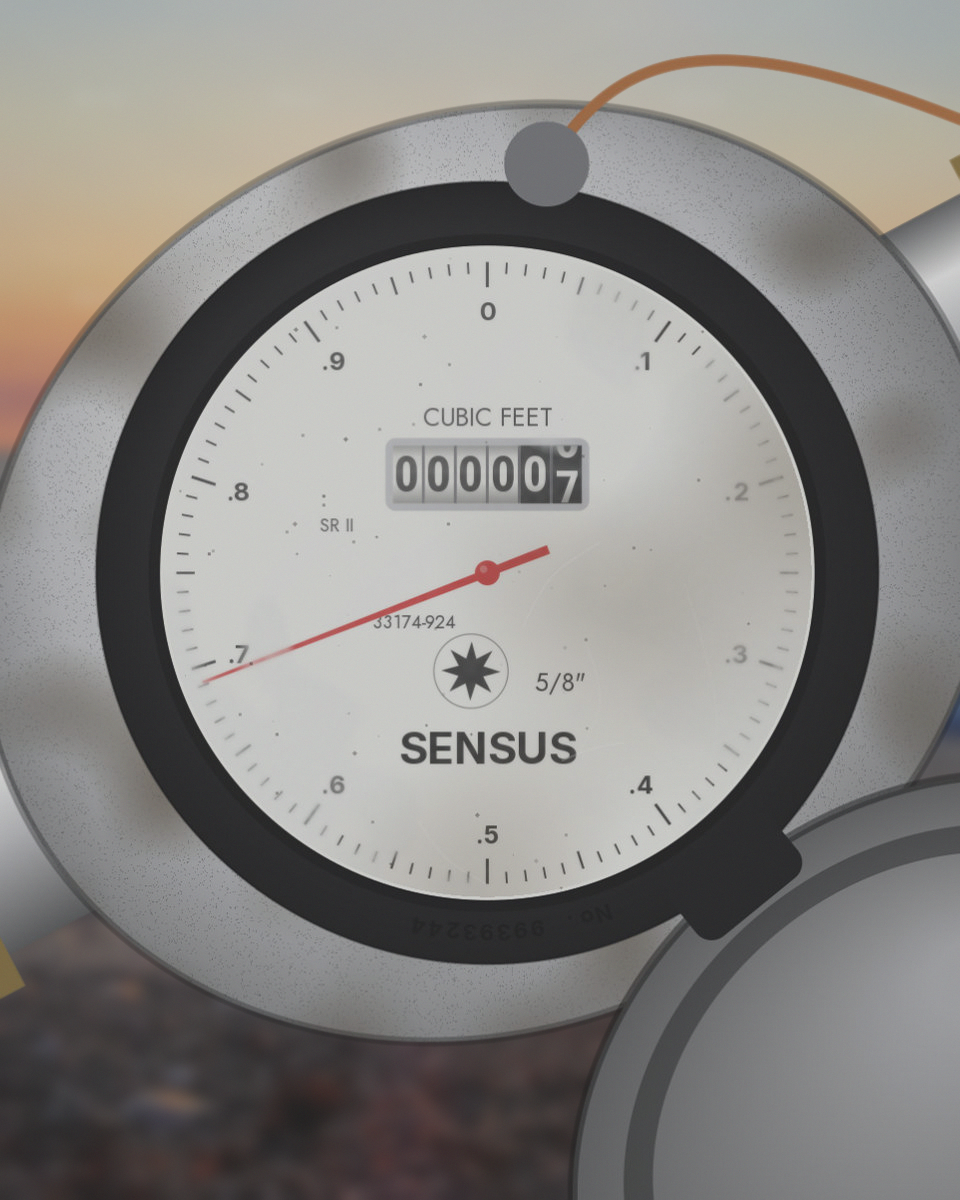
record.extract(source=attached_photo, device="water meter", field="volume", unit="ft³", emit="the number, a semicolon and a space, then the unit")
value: 6.69; ft³
